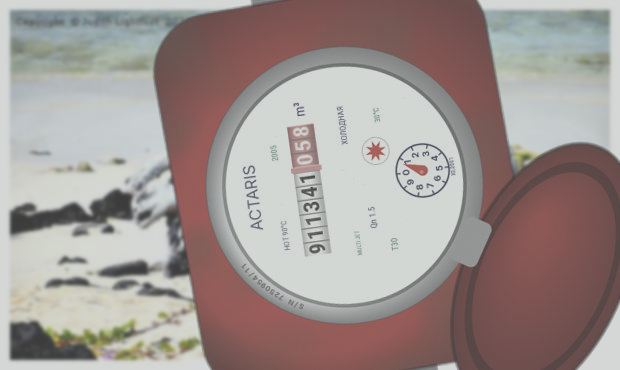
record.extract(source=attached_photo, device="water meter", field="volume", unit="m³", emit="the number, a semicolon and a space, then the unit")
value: 911341.0580; m³
